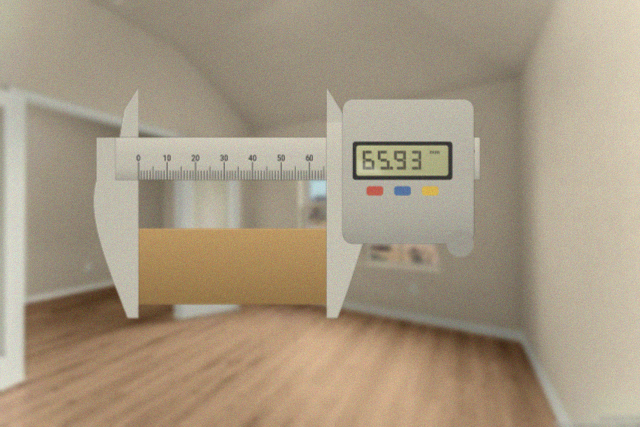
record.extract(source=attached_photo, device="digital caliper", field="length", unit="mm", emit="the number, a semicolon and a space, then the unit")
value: 65.93; mm
